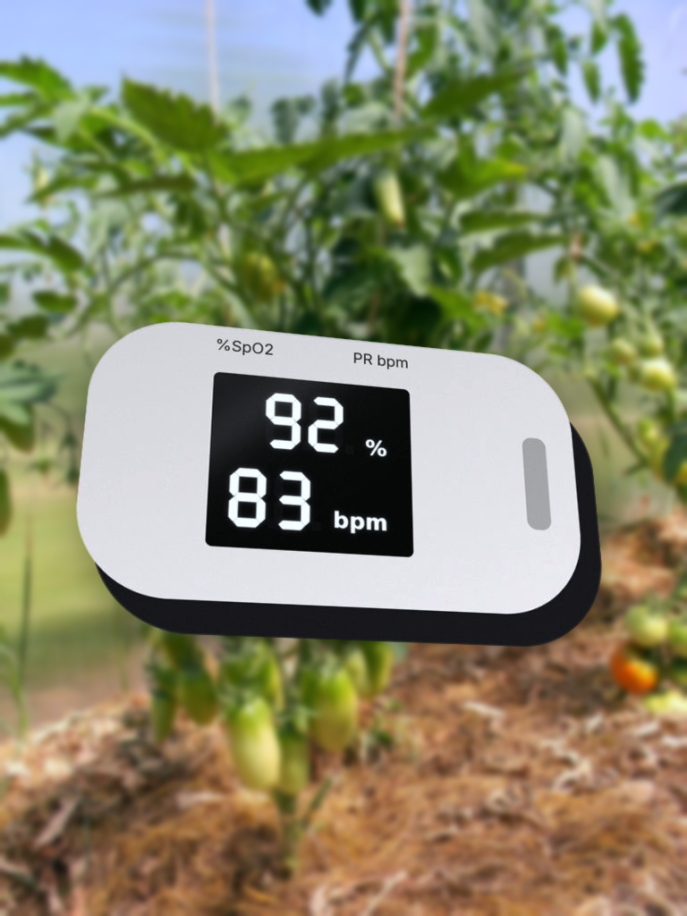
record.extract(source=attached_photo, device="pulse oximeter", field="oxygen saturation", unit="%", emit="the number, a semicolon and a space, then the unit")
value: 92; %
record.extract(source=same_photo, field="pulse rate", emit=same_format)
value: 83; bpm
